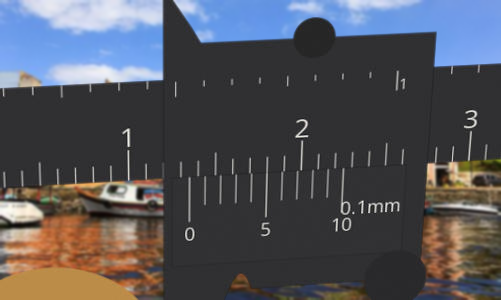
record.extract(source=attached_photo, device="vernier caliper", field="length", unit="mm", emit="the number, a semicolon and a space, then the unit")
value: 13.5; mm
